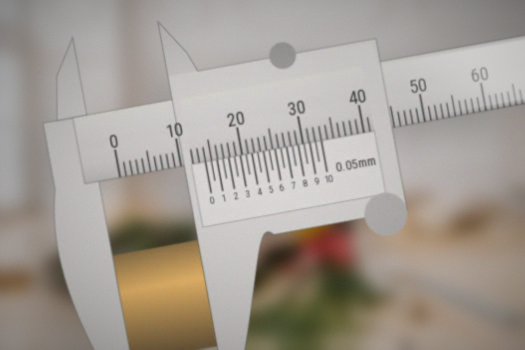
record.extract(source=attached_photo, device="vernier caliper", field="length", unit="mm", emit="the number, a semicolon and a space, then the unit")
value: 14.0; mm
